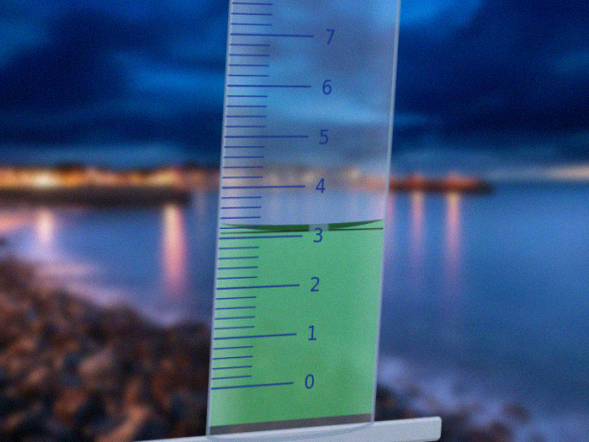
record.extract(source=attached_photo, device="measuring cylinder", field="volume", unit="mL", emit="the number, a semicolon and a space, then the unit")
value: 3.1; mL
